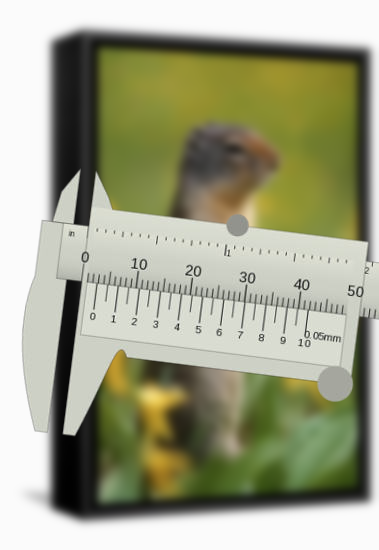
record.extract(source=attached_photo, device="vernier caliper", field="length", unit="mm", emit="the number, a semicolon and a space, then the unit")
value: 2.8; mm
